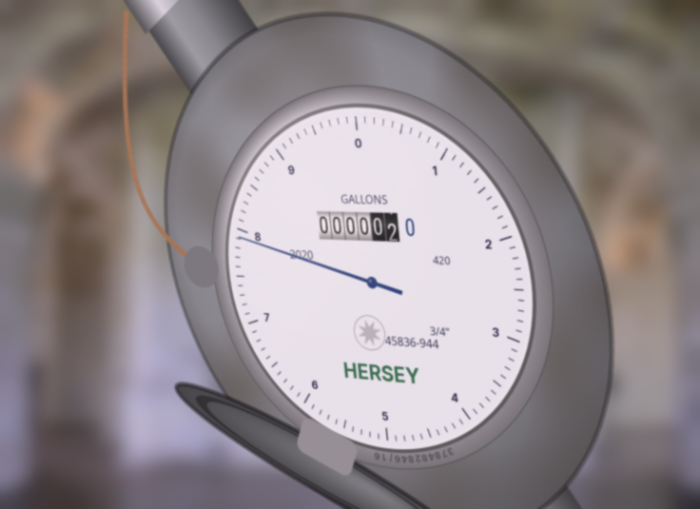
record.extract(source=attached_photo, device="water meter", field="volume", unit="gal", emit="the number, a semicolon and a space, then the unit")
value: 17.9; gal
